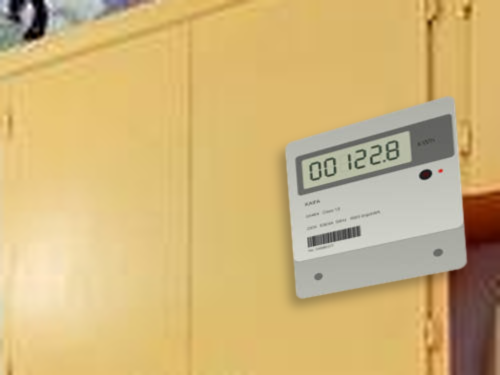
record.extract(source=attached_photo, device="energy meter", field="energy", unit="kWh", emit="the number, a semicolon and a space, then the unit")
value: 122.8; kWh
